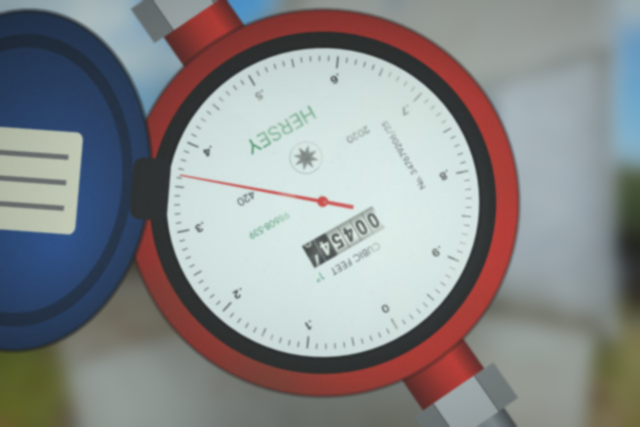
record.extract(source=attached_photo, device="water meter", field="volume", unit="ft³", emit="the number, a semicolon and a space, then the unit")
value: 4547.36; ft³
